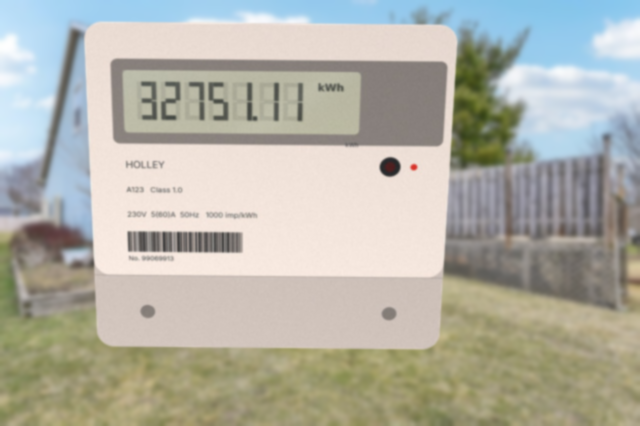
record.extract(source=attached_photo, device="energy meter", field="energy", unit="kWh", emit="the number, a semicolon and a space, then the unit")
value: 32751.11; kWh
